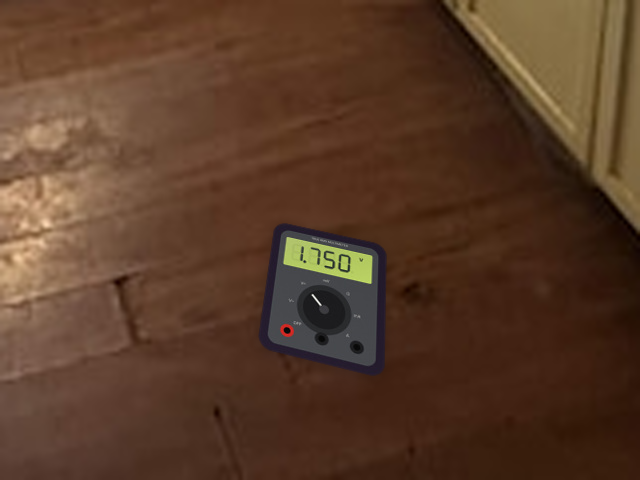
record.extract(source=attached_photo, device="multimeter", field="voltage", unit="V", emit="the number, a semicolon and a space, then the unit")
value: 1.750; V
